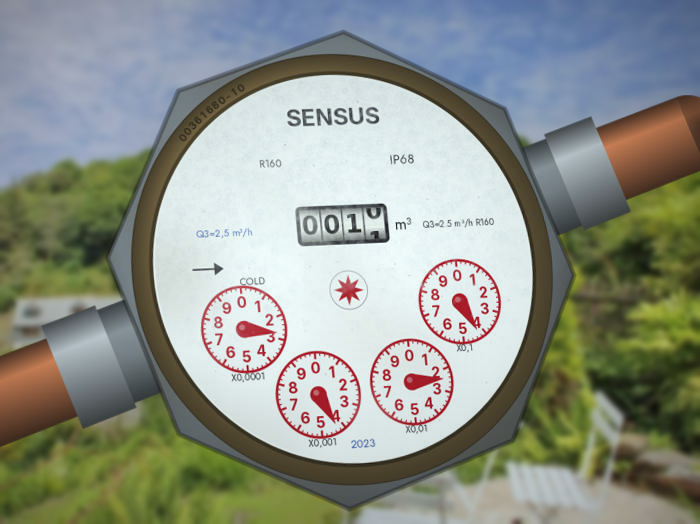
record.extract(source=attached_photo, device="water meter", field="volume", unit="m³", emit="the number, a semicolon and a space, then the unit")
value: 10.4242; m³
